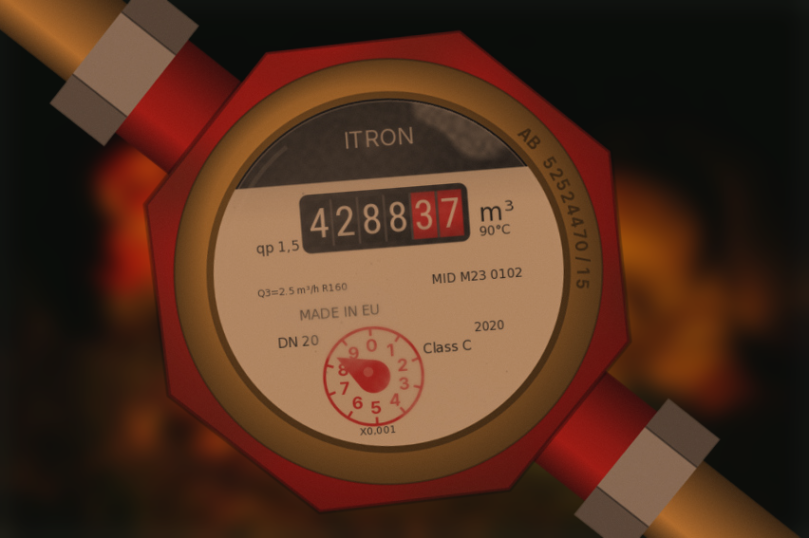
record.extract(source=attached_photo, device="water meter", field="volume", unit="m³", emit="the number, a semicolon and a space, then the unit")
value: 4288.378; m³
